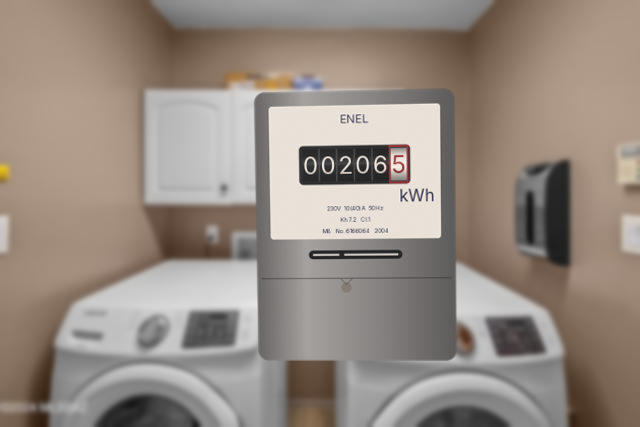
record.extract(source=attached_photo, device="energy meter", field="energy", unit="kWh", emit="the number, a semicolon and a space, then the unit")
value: 206.5; kWh
